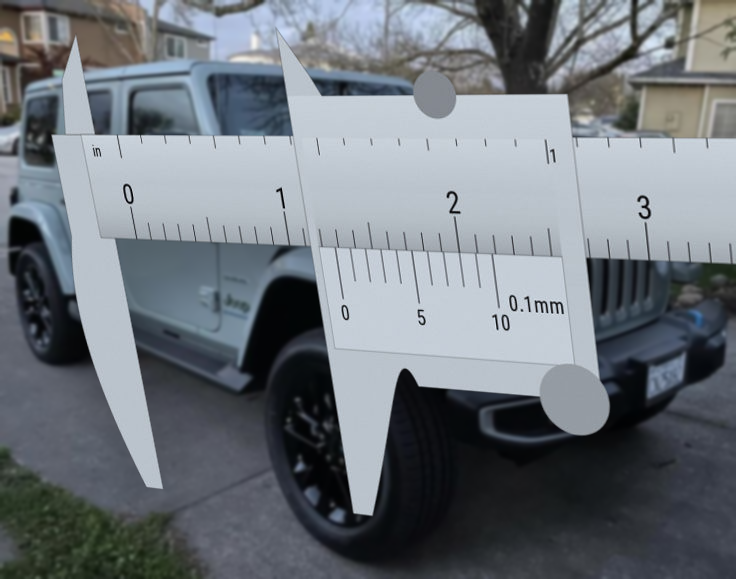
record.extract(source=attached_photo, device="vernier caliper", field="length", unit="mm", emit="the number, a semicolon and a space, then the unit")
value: 12.8; mm
